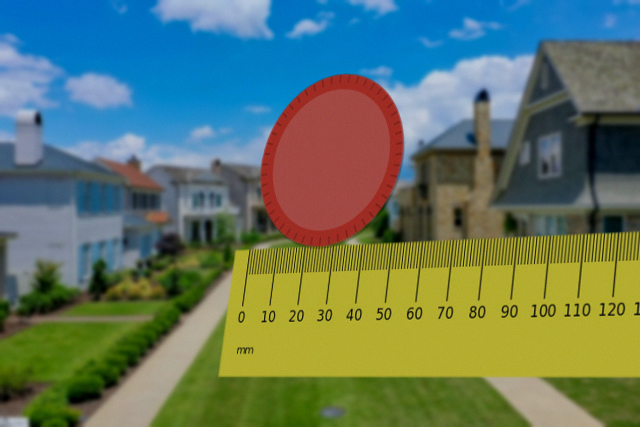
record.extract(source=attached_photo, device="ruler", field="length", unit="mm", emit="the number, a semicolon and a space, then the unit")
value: 50; mm
